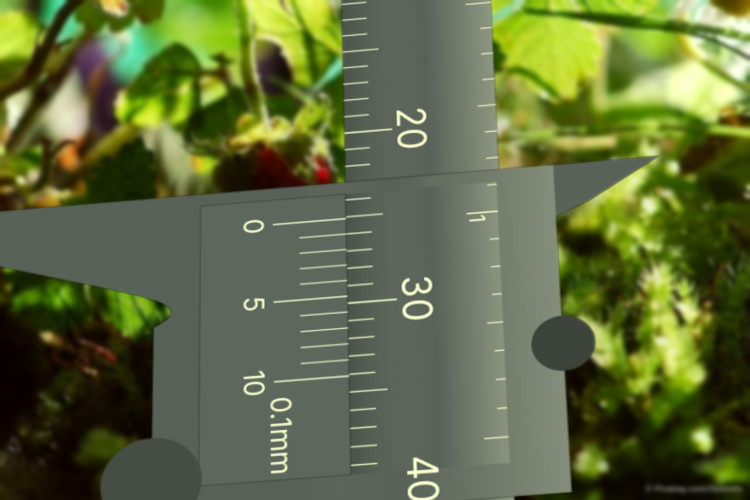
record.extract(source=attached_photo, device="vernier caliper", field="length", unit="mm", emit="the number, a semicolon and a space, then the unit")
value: 25.1; mm
